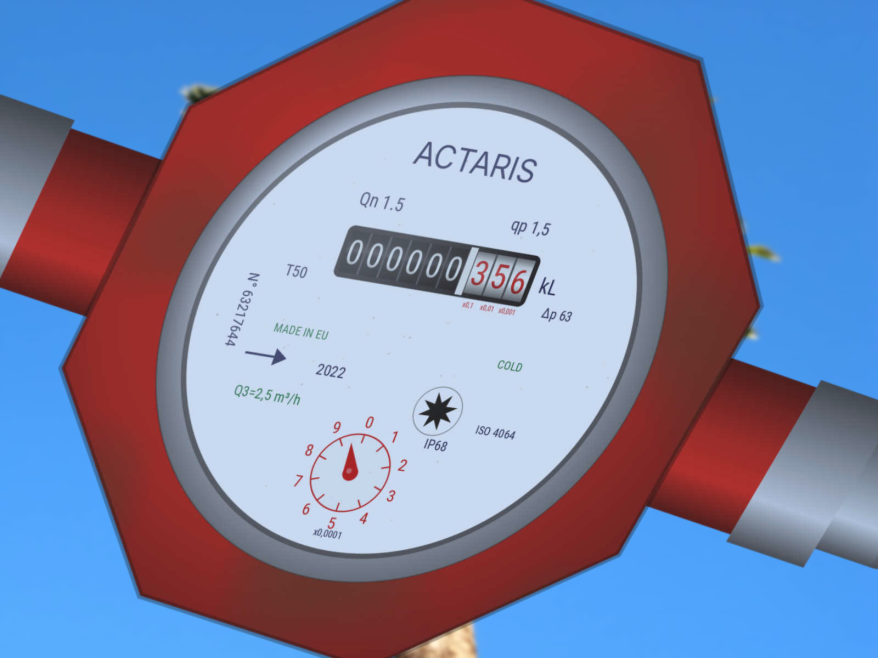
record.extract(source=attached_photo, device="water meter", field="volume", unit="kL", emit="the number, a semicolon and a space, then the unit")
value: 0.3559; kL
